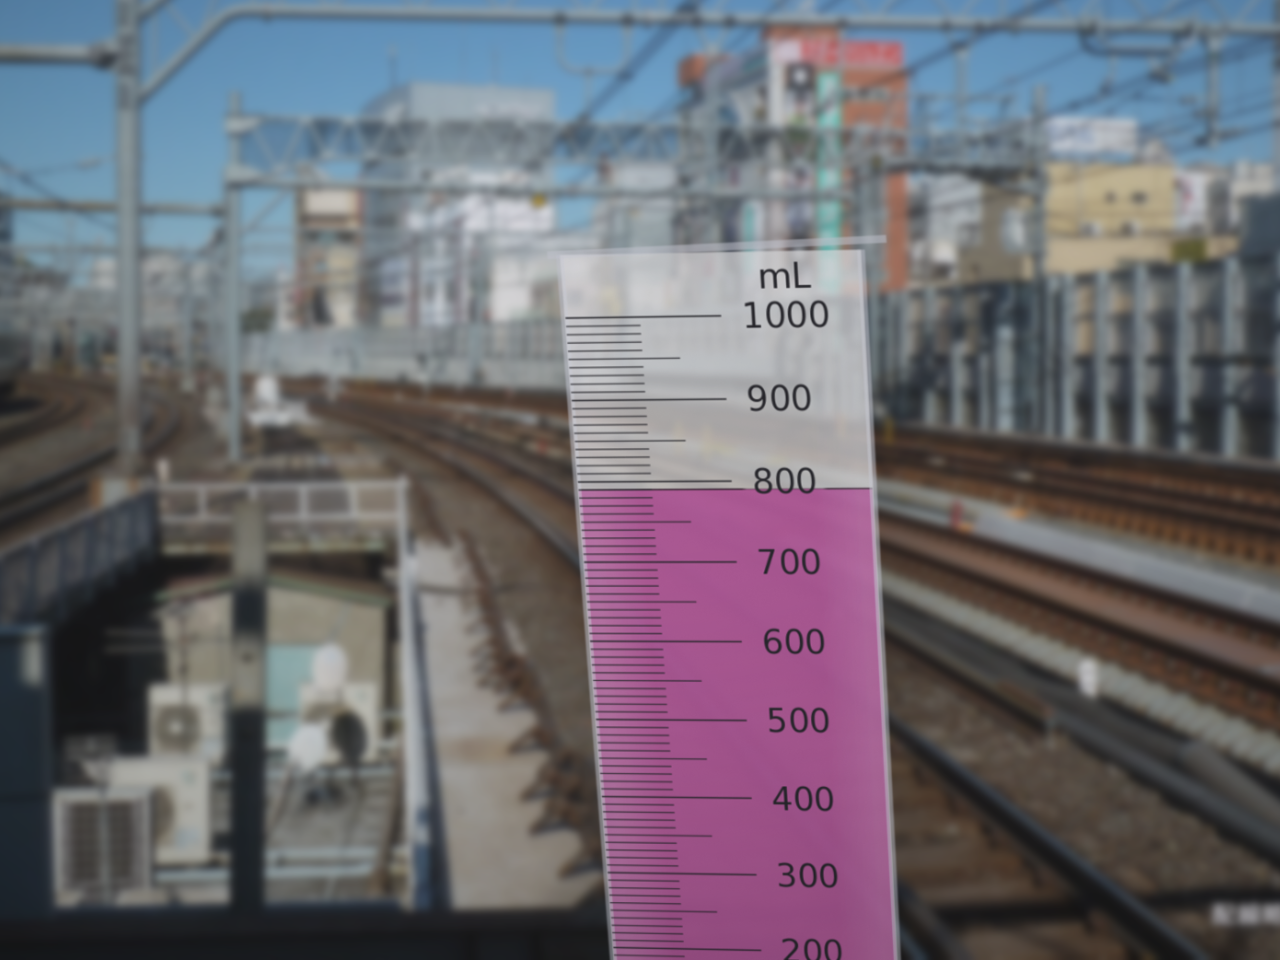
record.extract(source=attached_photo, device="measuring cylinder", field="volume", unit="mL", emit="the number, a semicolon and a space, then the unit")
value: 790; mL
